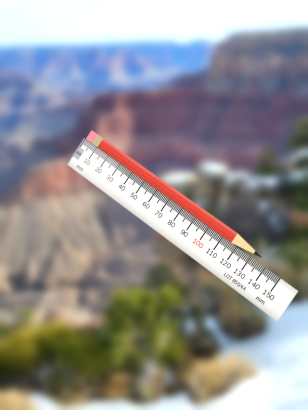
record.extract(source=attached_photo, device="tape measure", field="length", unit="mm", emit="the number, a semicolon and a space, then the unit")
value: 135; mm
